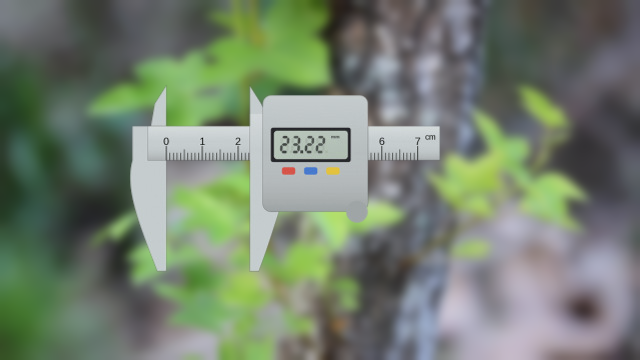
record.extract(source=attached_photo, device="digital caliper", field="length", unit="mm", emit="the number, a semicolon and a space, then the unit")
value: 23.22; mm
